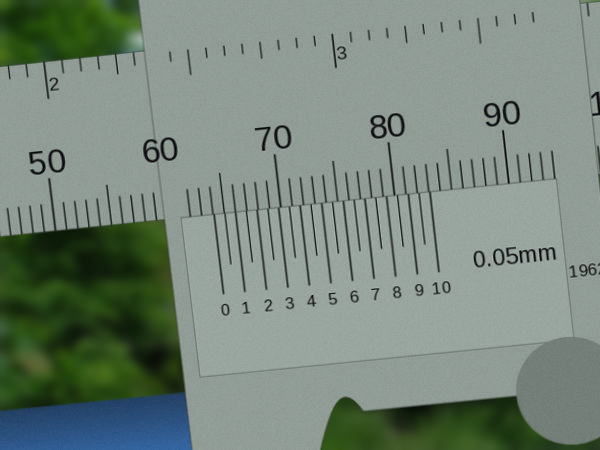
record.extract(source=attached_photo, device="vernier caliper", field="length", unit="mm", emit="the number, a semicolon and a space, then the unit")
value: 64.1; mm
